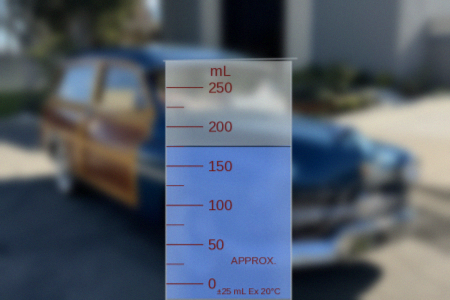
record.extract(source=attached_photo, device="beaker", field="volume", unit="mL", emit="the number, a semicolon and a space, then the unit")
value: 175; mL
